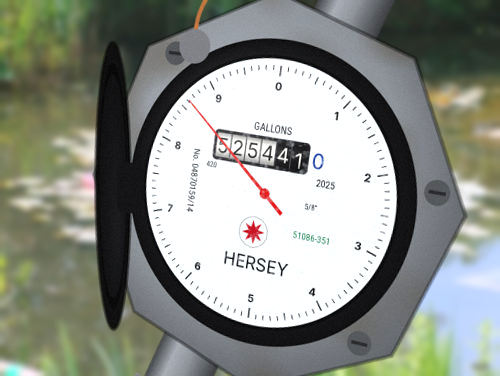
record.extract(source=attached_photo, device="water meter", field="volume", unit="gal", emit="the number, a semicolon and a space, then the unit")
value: 5254408.6; gal
